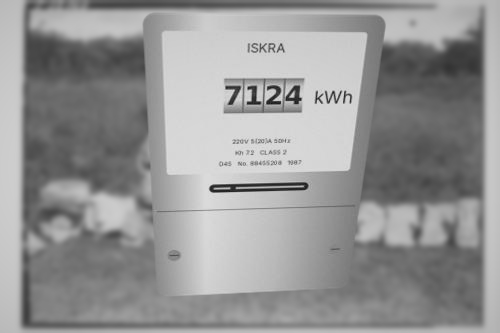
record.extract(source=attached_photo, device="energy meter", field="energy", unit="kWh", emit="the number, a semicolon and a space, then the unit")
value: 7124; kWh
